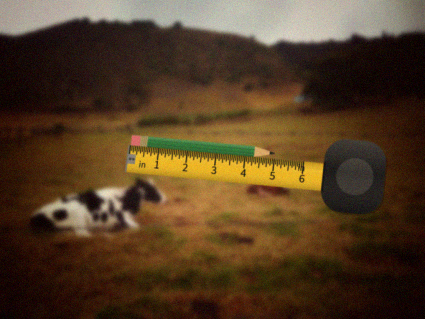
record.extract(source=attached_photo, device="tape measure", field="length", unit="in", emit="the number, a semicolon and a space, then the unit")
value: 5; in
